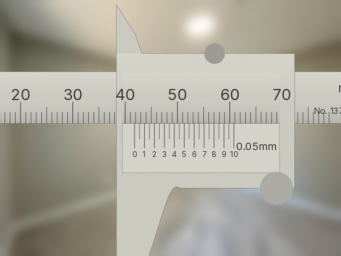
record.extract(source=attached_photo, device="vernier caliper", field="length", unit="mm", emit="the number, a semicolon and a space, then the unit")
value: 41.8; mm
